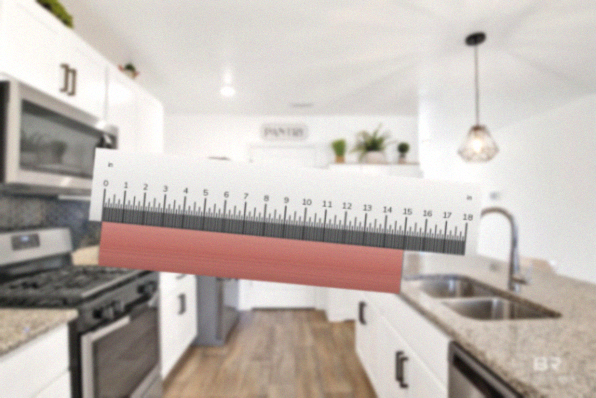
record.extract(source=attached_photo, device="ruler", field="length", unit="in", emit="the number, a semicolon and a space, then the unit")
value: 15; in
